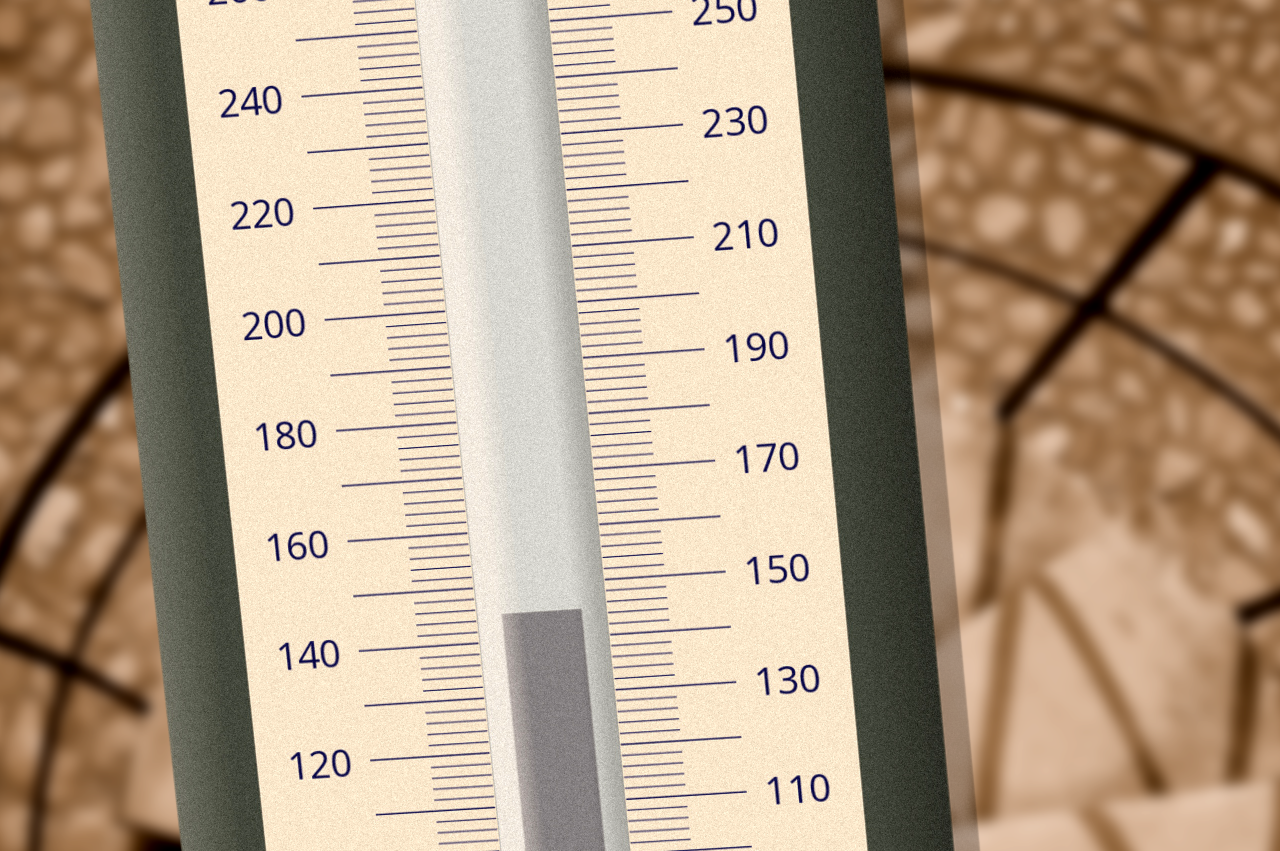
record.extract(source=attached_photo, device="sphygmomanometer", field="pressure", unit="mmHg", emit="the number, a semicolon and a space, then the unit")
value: 145; mmHg
